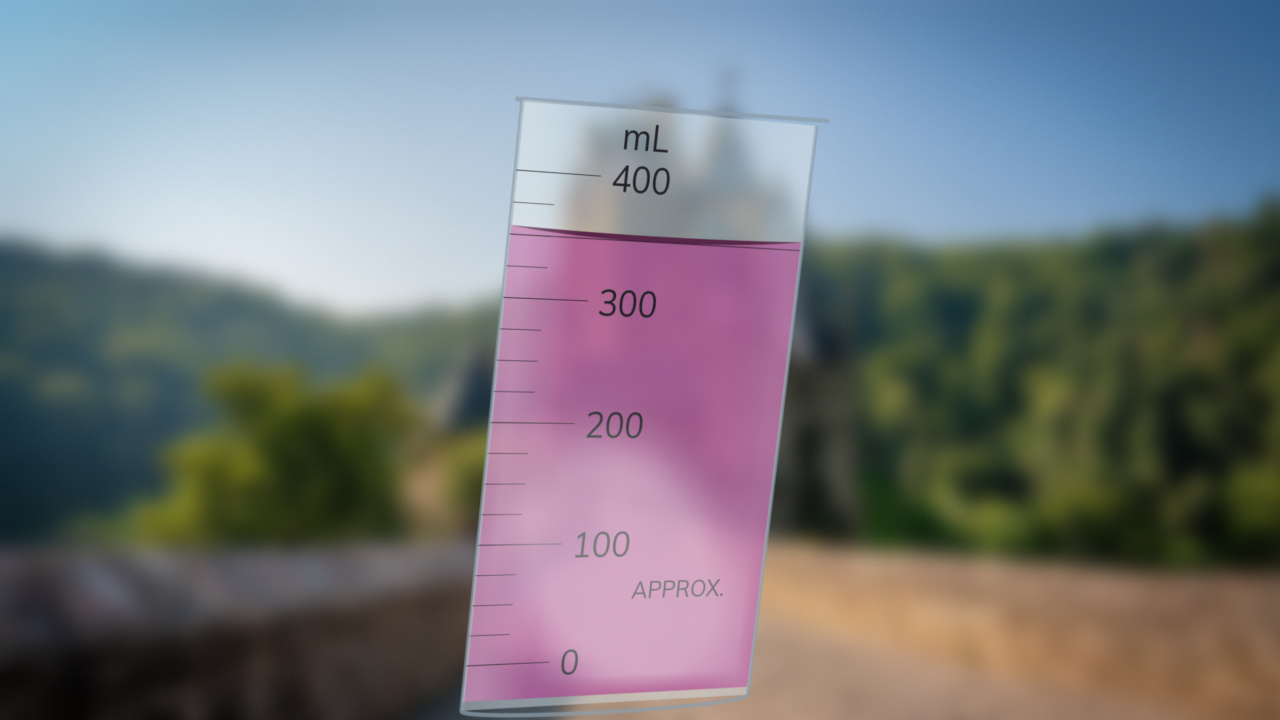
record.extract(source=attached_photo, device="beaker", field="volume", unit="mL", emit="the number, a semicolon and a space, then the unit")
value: 350; mL
